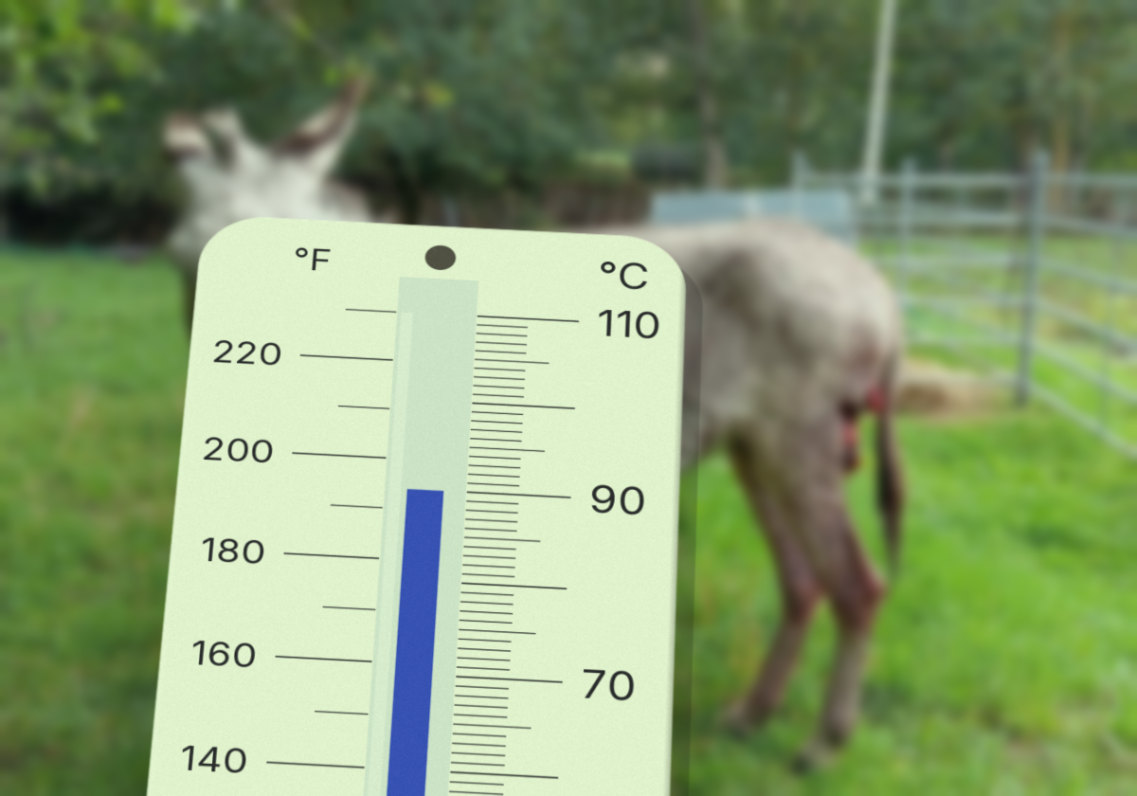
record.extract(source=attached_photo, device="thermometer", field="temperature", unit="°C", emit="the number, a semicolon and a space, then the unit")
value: 90; °C
